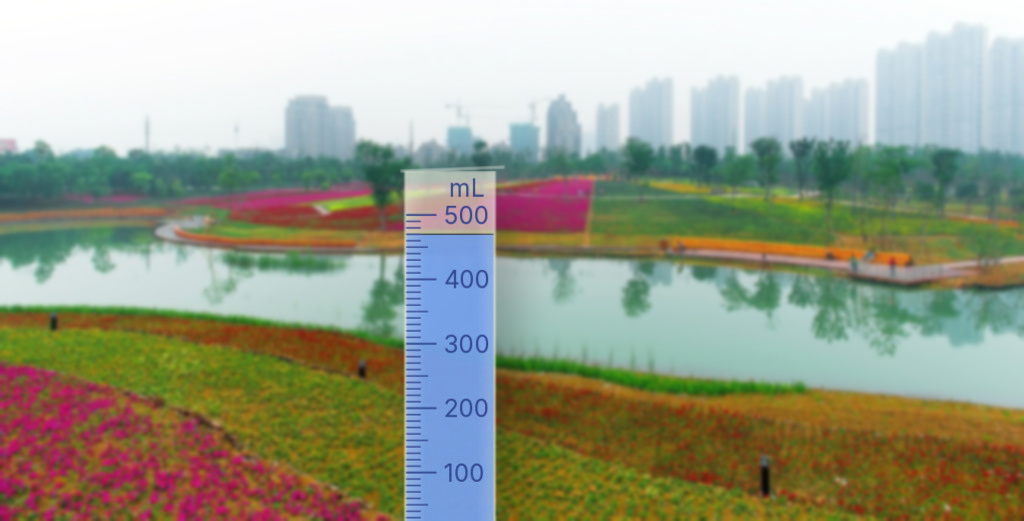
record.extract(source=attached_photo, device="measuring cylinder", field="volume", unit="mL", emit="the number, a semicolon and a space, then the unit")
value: 470; mL
